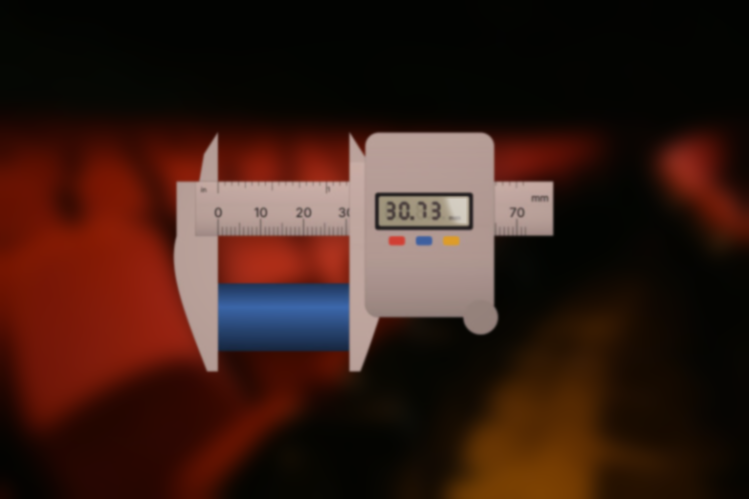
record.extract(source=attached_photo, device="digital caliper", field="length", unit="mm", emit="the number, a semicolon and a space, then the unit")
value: 30.73; mm
